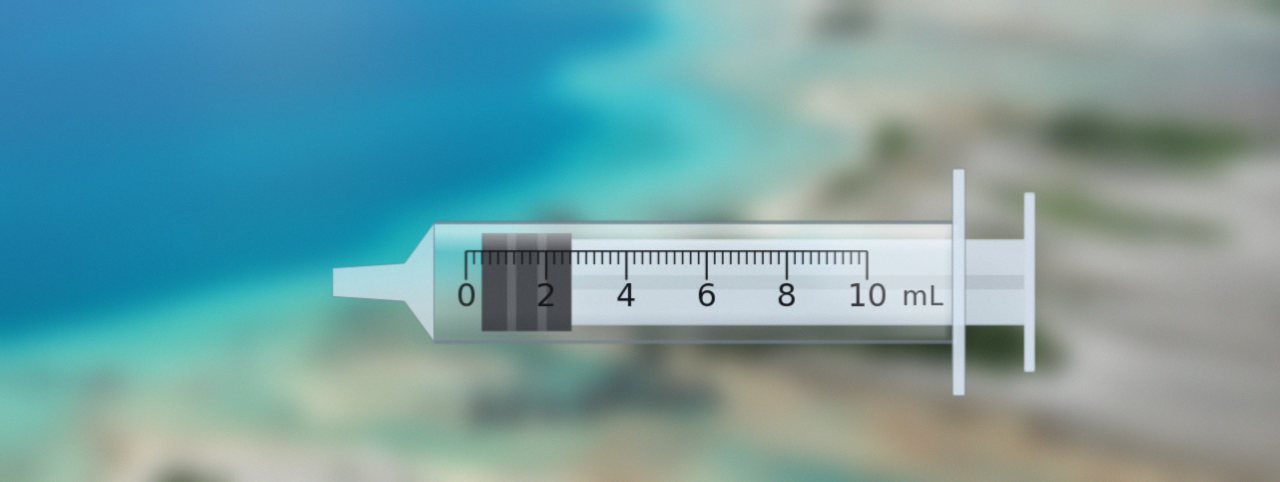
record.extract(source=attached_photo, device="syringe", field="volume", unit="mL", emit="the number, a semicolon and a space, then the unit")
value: 0.4; mL
